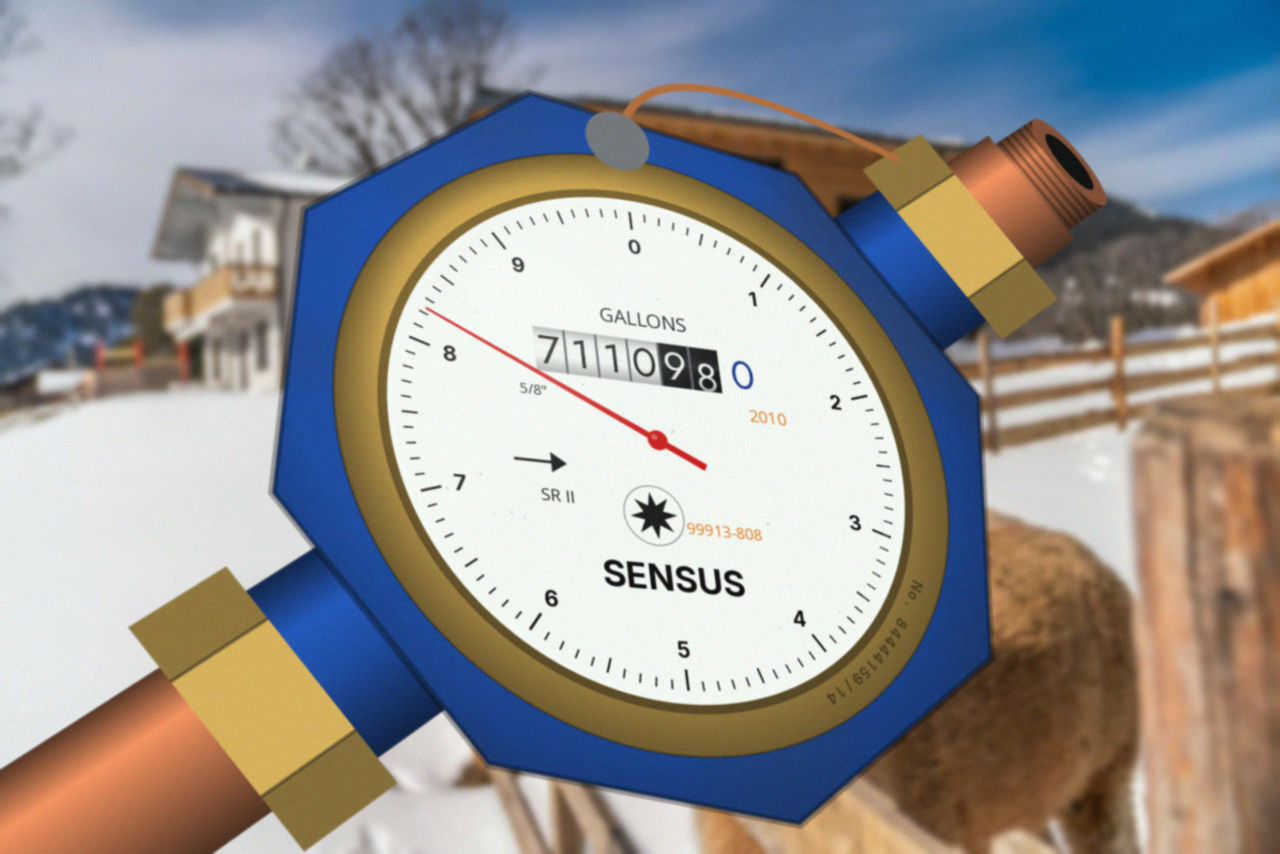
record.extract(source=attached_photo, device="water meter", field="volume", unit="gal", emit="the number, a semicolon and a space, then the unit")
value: 7110978.2; gal
